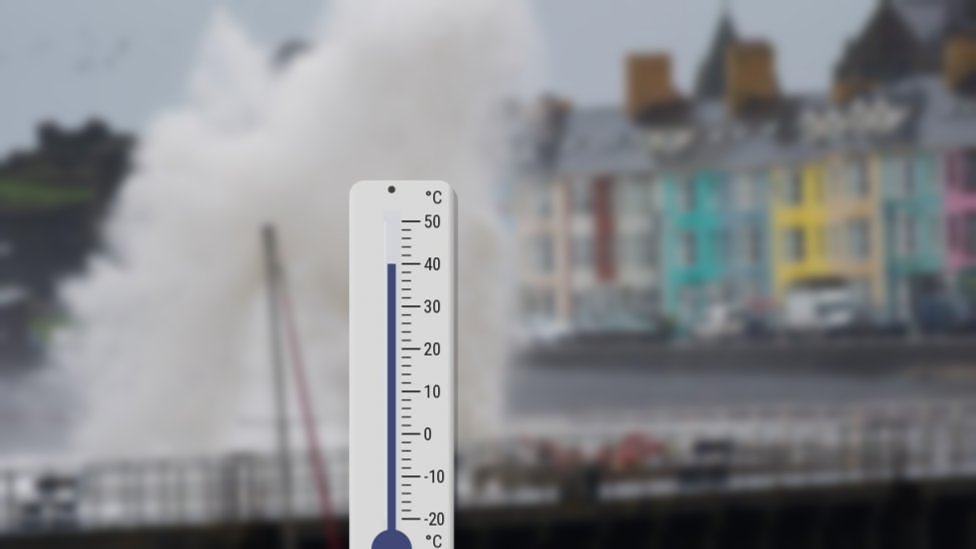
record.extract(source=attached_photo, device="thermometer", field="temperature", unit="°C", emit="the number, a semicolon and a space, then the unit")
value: 40; °C
